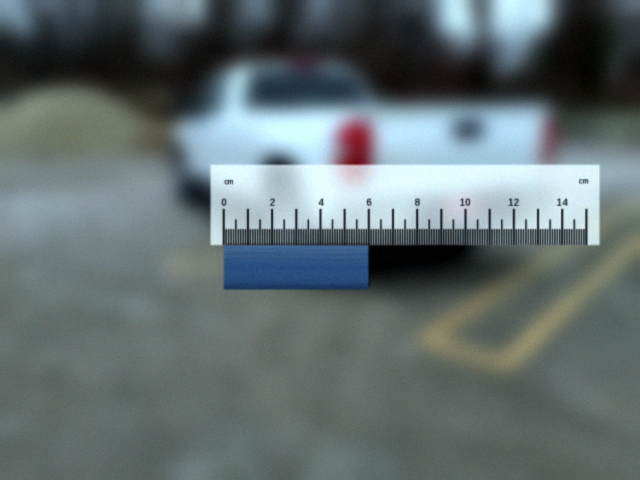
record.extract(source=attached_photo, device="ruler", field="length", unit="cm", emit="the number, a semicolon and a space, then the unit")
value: 6; cm
